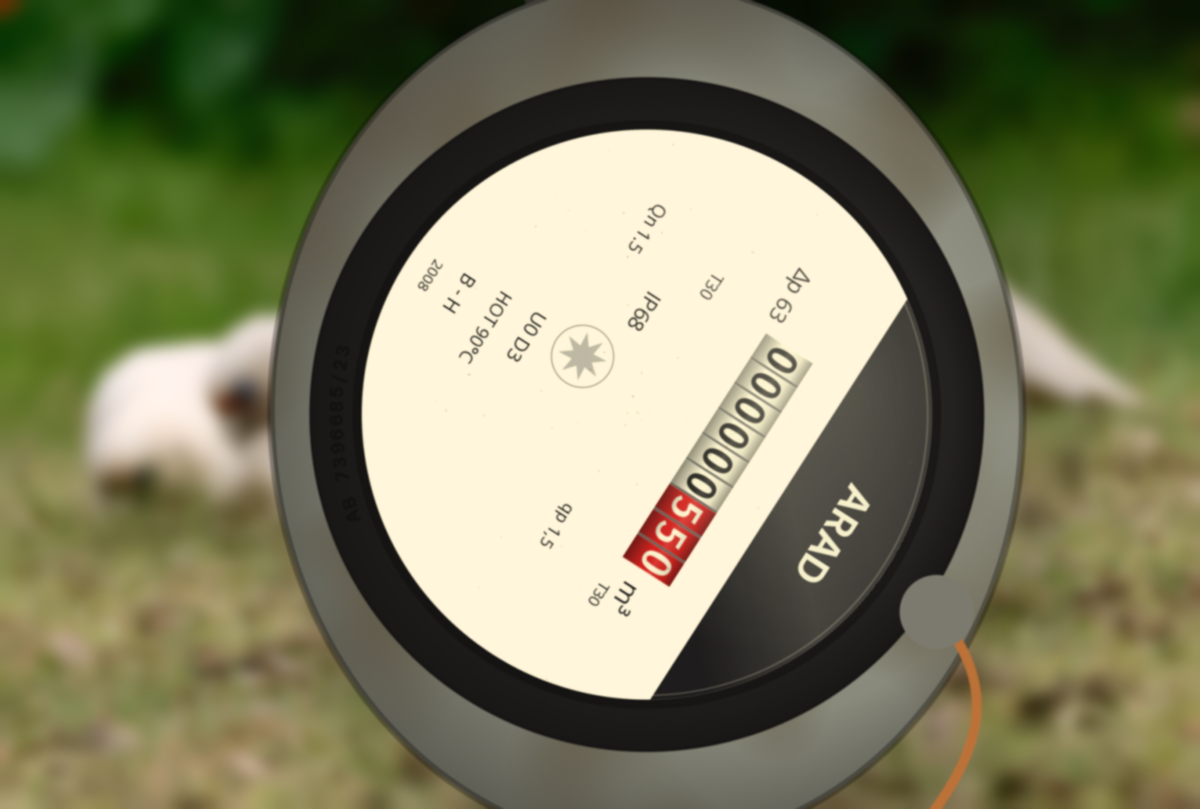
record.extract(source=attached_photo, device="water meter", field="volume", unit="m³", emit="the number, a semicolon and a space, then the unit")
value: 0.550; m³
